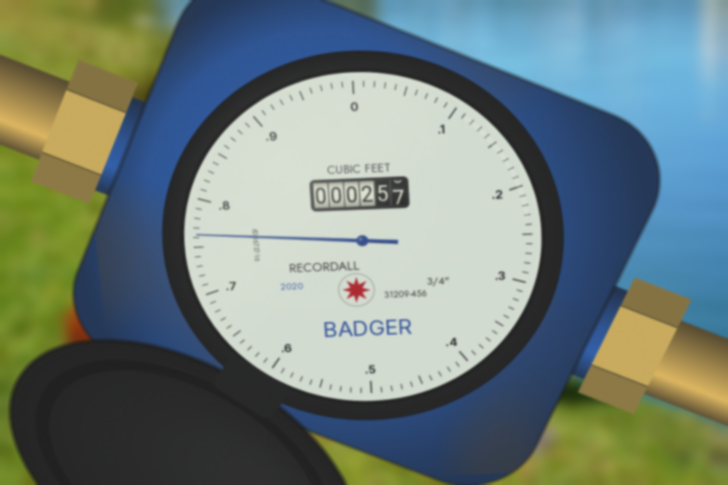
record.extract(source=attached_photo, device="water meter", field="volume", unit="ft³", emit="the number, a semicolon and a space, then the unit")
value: 256.76; ft³
